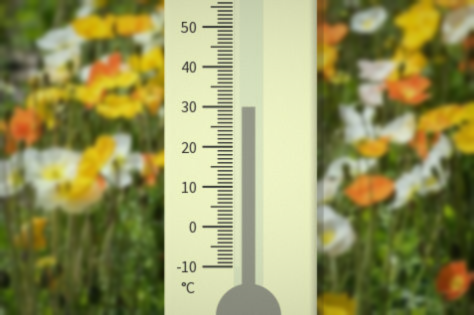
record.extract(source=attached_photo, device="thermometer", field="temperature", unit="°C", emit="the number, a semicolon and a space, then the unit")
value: 30; °C
